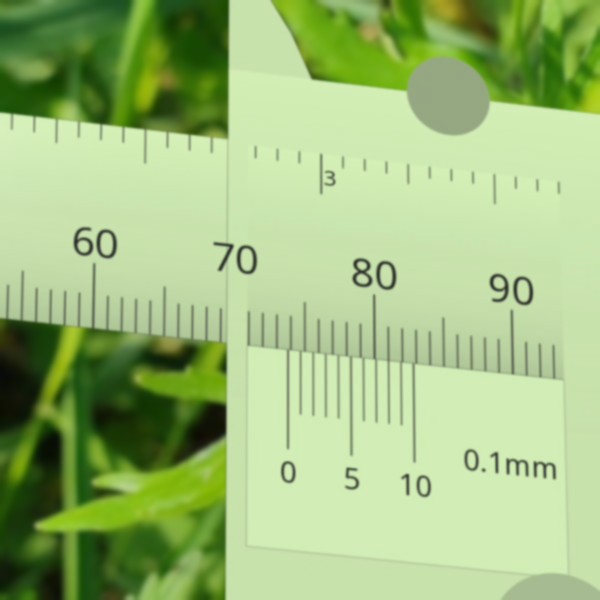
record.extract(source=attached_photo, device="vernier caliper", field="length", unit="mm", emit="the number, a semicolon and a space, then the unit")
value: 73.8; mm
